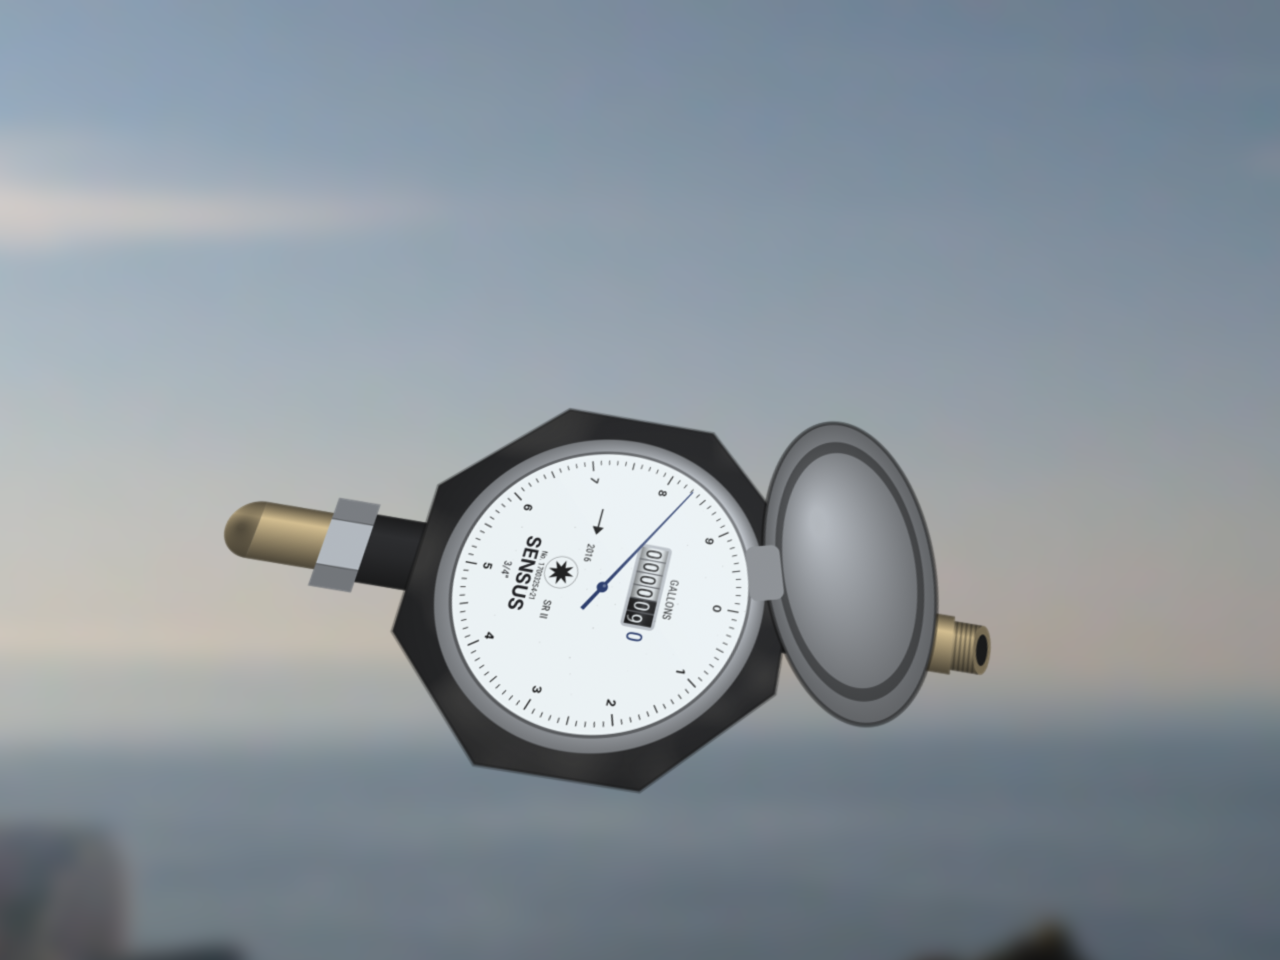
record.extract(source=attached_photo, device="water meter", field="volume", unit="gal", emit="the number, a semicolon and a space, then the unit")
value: 88.3; gal
